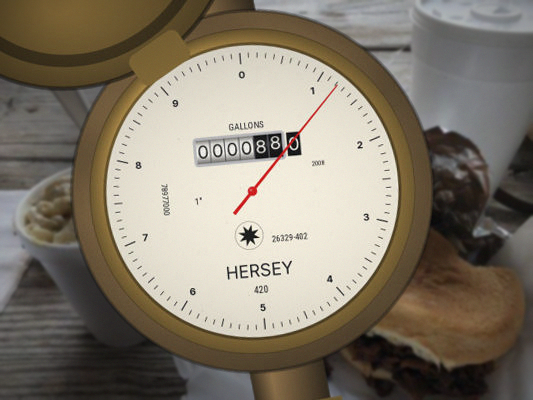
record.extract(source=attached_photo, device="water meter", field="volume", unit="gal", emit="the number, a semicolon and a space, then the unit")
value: 881.2; gal
